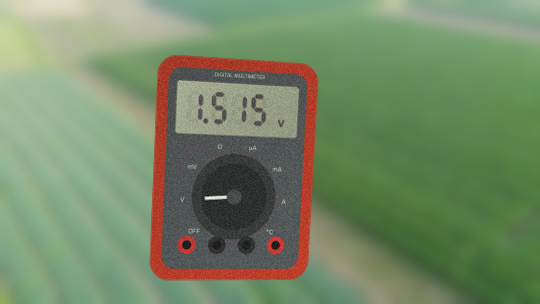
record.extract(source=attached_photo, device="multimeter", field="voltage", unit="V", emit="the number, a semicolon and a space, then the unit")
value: 1.515; V
